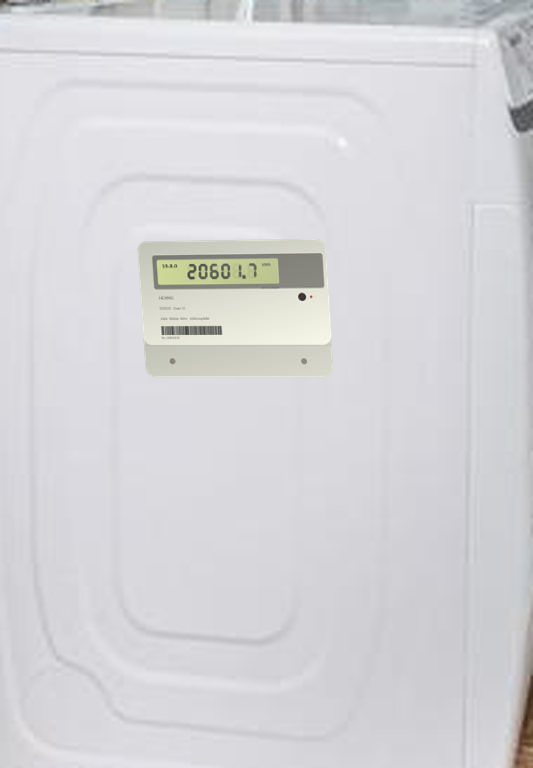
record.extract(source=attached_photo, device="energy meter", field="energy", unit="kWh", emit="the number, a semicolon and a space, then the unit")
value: 20601.7; kWh
